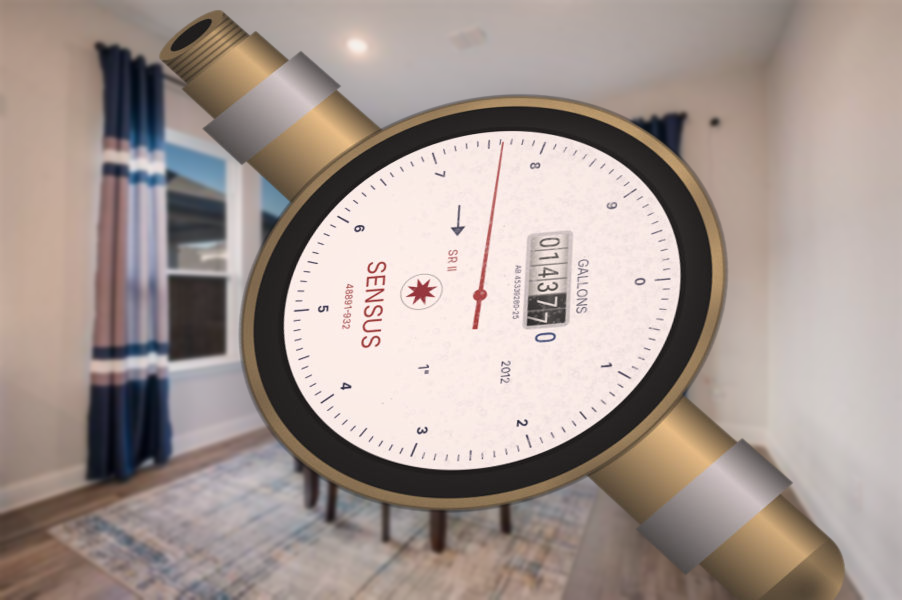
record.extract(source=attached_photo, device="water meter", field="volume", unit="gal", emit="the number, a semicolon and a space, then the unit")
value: 143767.6; gal
